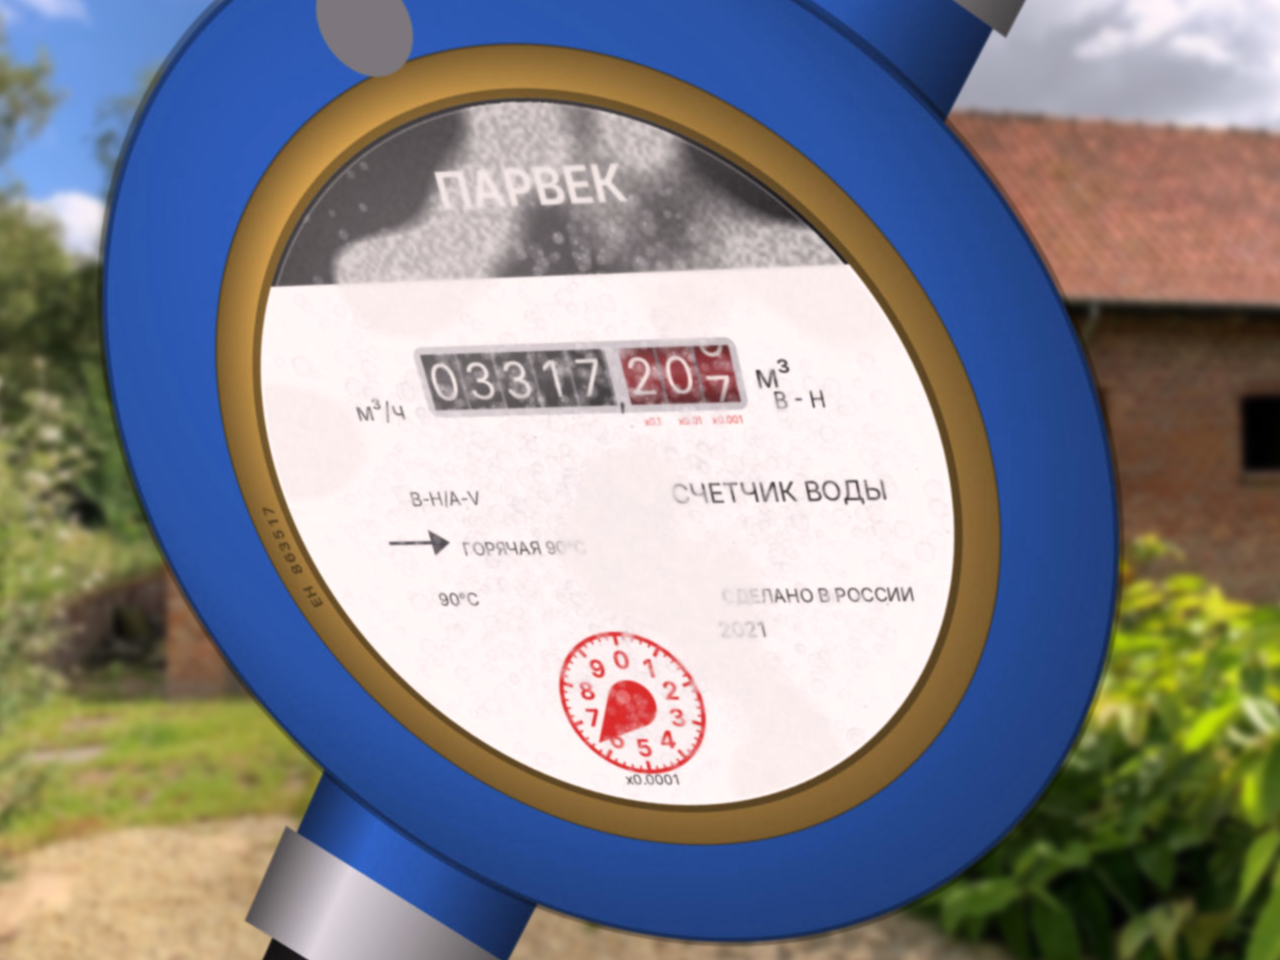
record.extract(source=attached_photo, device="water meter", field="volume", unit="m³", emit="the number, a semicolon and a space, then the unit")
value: 3317.2066; m³
